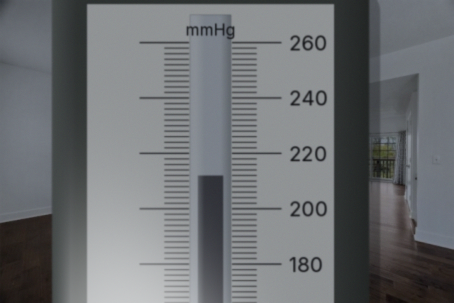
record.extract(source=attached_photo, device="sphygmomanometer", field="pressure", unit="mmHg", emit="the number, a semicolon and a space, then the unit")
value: 212; mmHg
